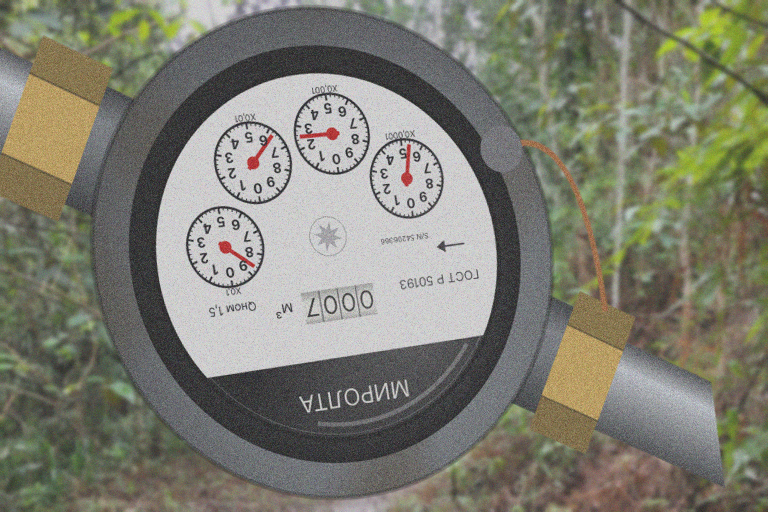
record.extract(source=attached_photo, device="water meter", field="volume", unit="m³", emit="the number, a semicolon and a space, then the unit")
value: 7.8625; m³
